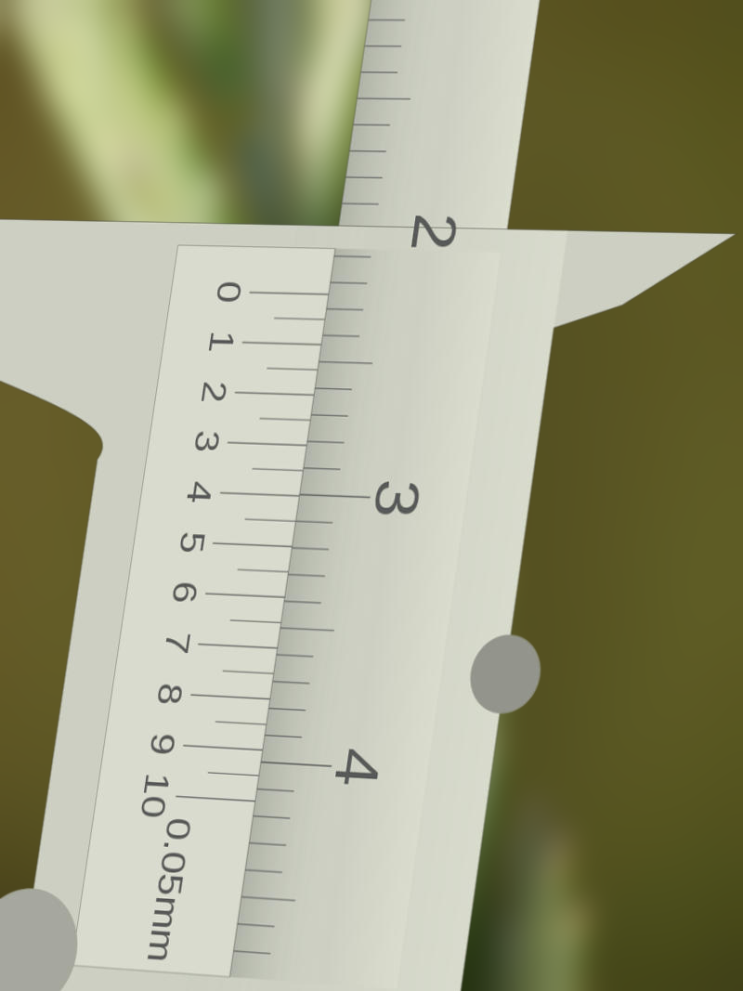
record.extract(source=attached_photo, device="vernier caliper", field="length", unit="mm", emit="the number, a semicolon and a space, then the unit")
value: 22.45; mm
